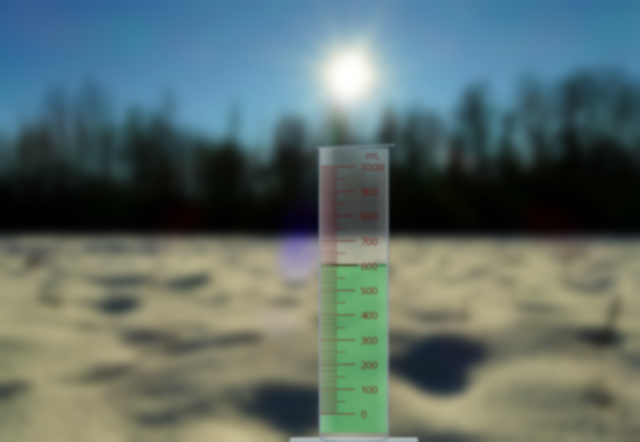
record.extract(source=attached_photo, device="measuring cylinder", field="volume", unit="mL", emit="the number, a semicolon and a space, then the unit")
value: 600; mL
